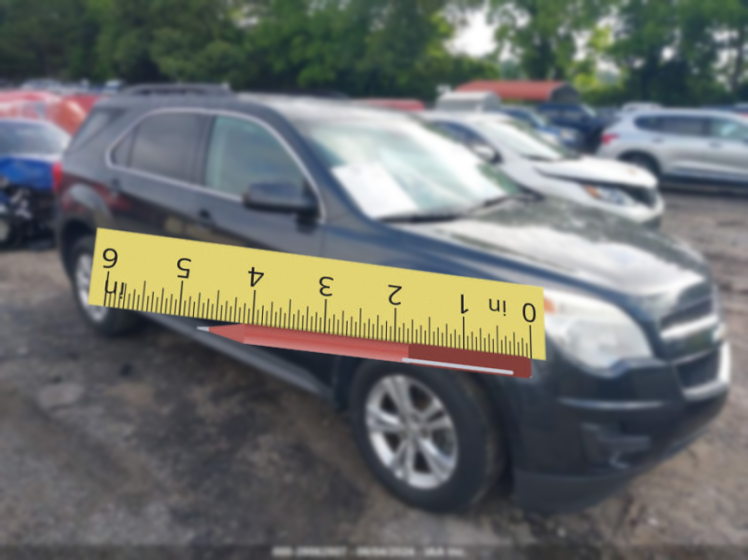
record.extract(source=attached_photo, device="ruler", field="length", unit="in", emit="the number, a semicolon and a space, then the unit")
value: 4.75; in
